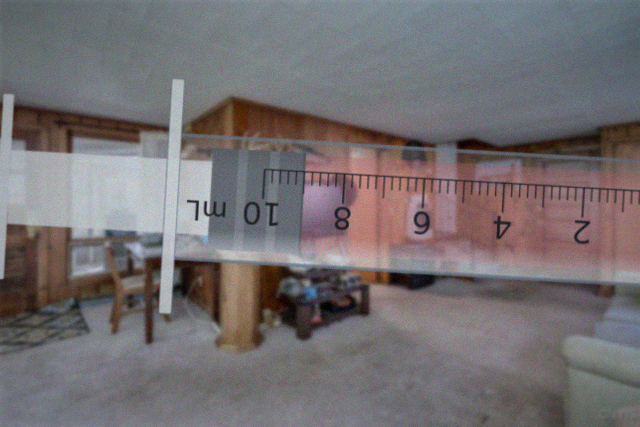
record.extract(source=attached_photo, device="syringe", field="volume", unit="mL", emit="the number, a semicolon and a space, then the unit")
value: 9; mL
